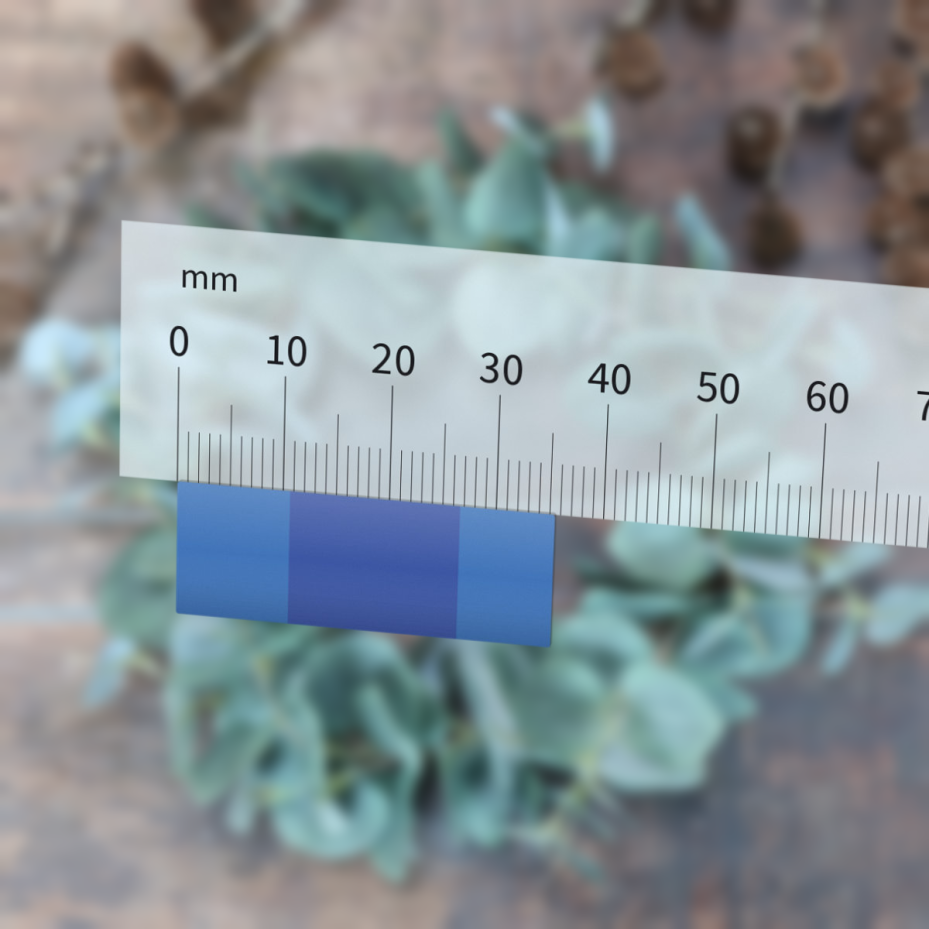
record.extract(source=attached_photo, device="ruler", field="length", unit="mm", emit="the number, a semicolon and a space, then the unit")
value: 35.5; mm
